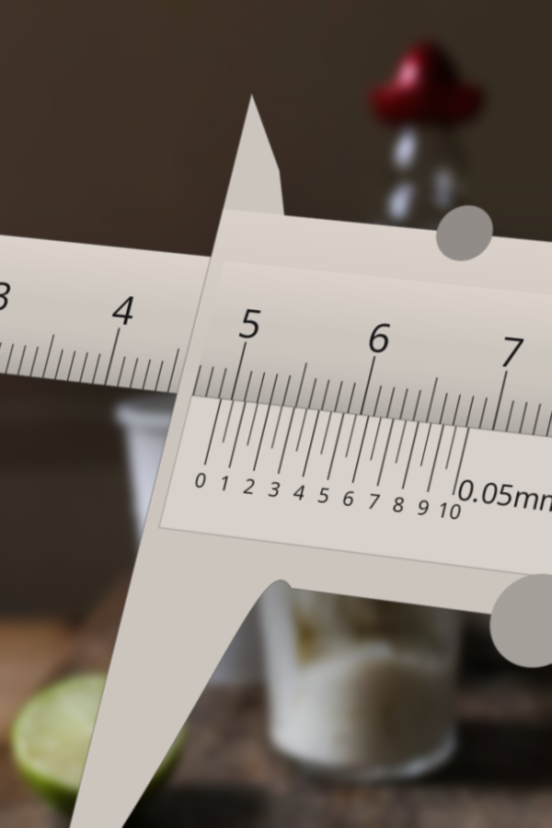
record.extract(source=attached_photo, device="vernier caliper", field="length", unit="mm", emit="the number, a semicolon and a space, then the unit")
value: 49.2; mm
